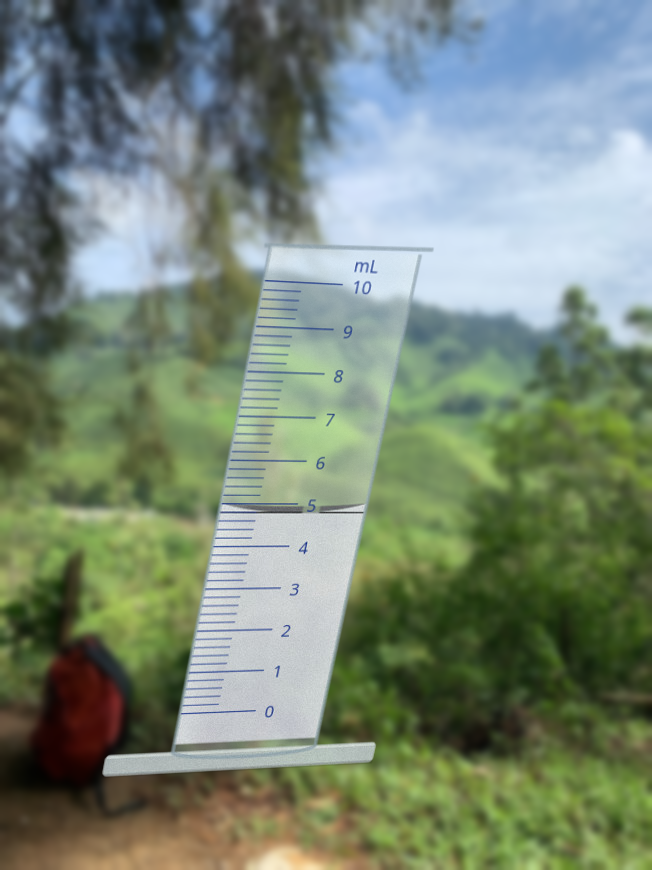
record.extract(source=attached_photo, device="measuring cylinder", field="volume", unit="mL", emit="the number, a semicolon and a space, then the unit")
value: 4.8; mL
